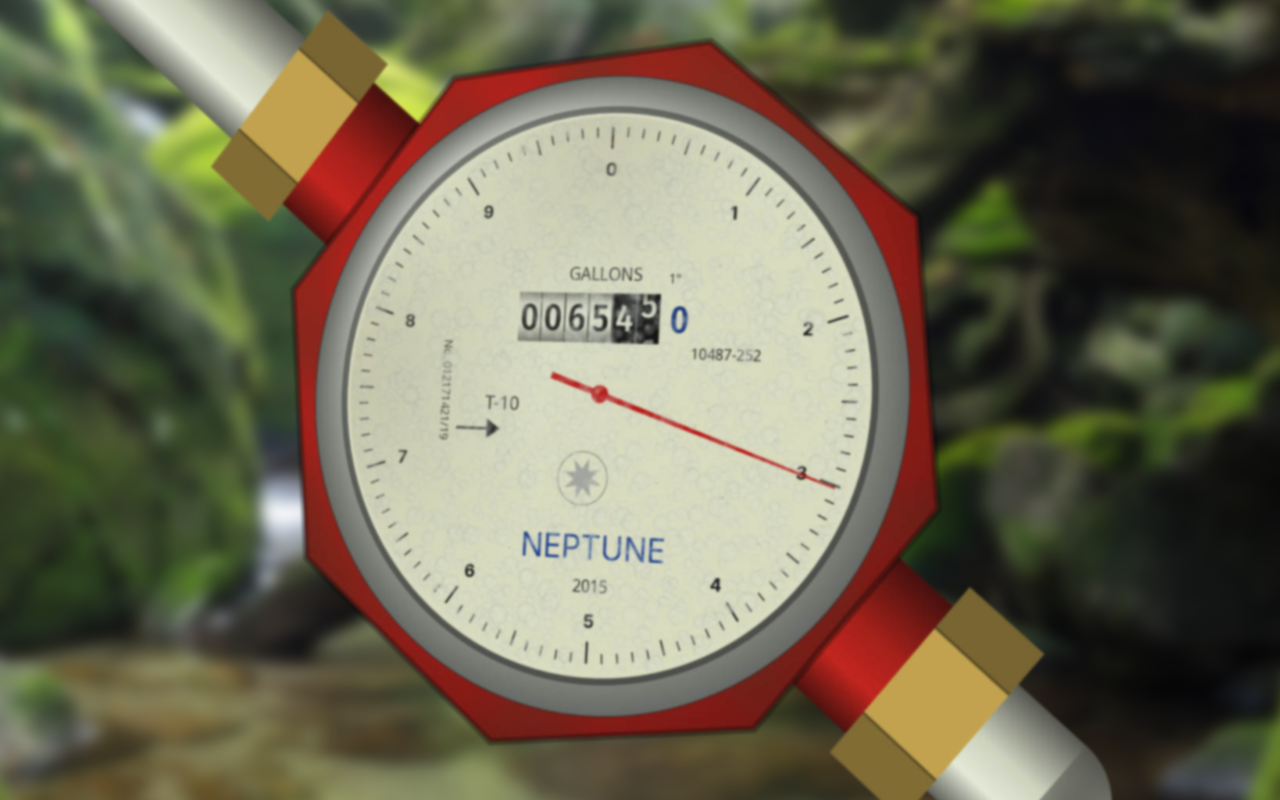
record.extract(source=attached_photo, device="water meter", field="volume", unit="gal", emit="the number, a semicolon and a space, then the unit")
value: 65453.0; gal
